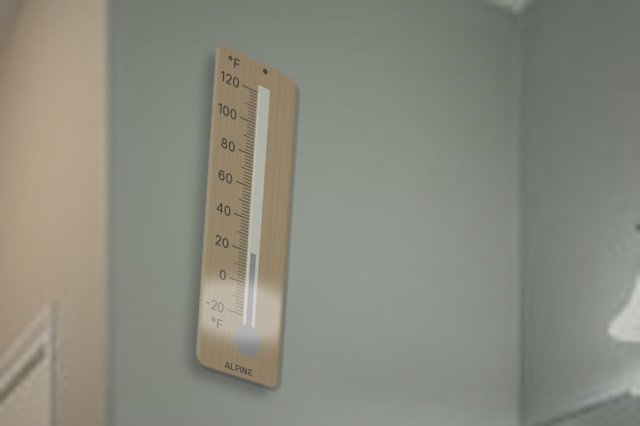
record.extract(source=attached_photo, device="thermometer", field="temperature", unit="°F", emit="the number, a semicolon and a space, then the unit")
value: 20; °F
